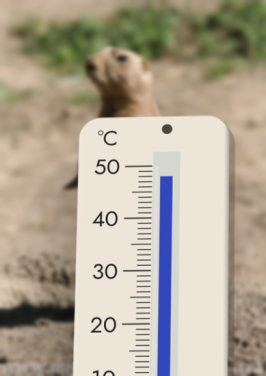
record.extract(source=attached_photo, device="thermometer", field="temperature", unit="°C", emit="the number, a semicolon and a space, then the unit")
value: 48; °C
